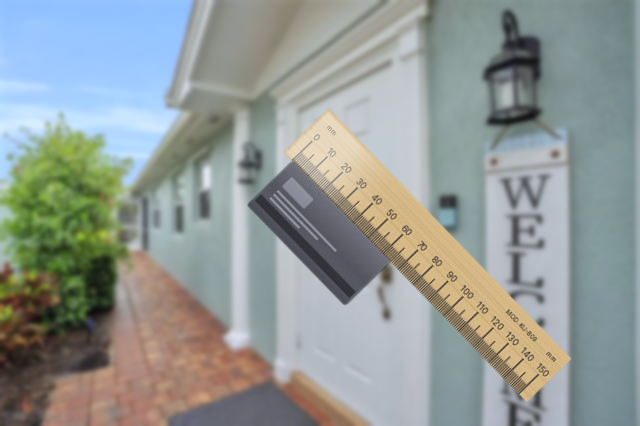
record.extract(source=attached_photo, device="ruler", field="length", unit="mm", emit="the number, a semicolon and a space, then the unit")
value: 65; mm
